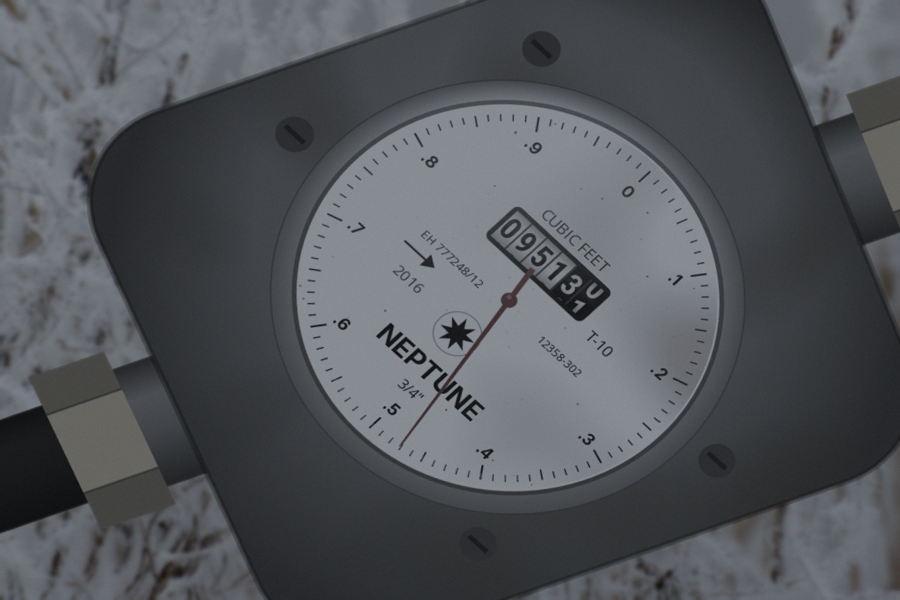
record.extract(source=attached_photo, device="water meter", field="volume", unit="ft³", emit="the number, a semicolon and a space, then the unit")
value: 95130.47; ft³
